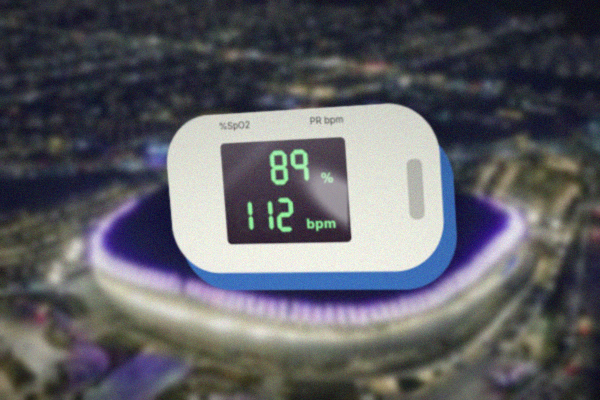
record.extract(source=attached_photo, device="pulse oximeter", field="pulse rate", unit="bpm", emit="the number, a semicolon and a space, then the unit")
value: 112; bpm
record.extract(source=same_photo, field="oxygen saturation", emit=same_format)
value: 89; %
